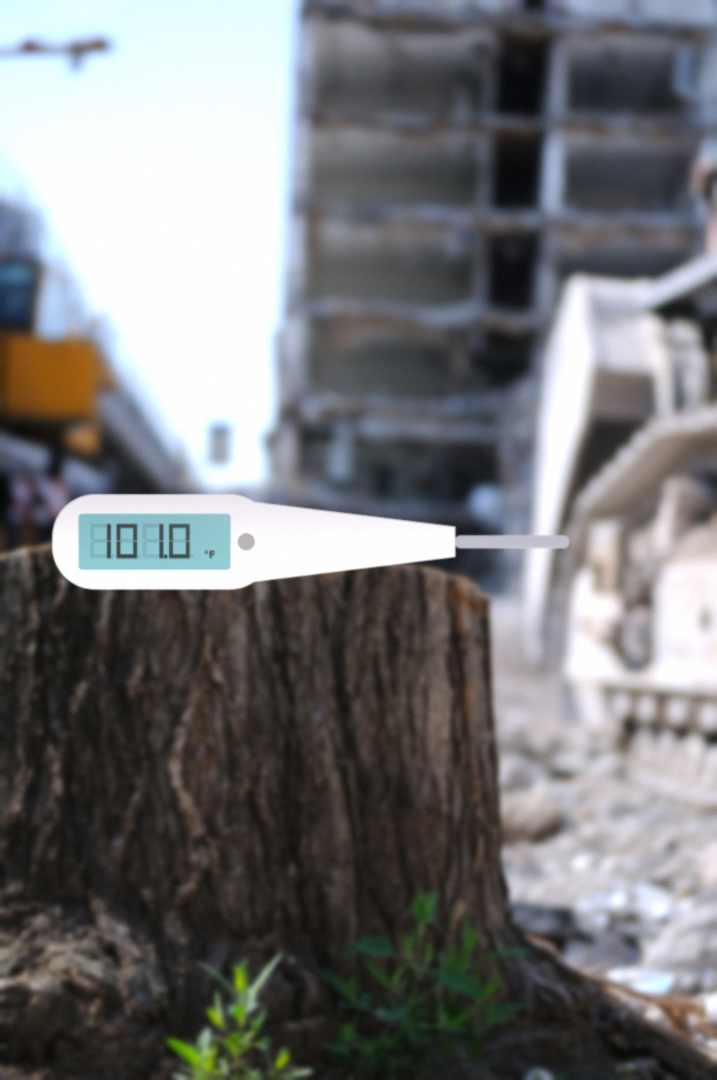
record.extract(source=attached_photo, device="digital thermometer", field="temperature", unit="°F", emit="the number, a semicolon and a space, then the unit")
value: 101.0; °F
